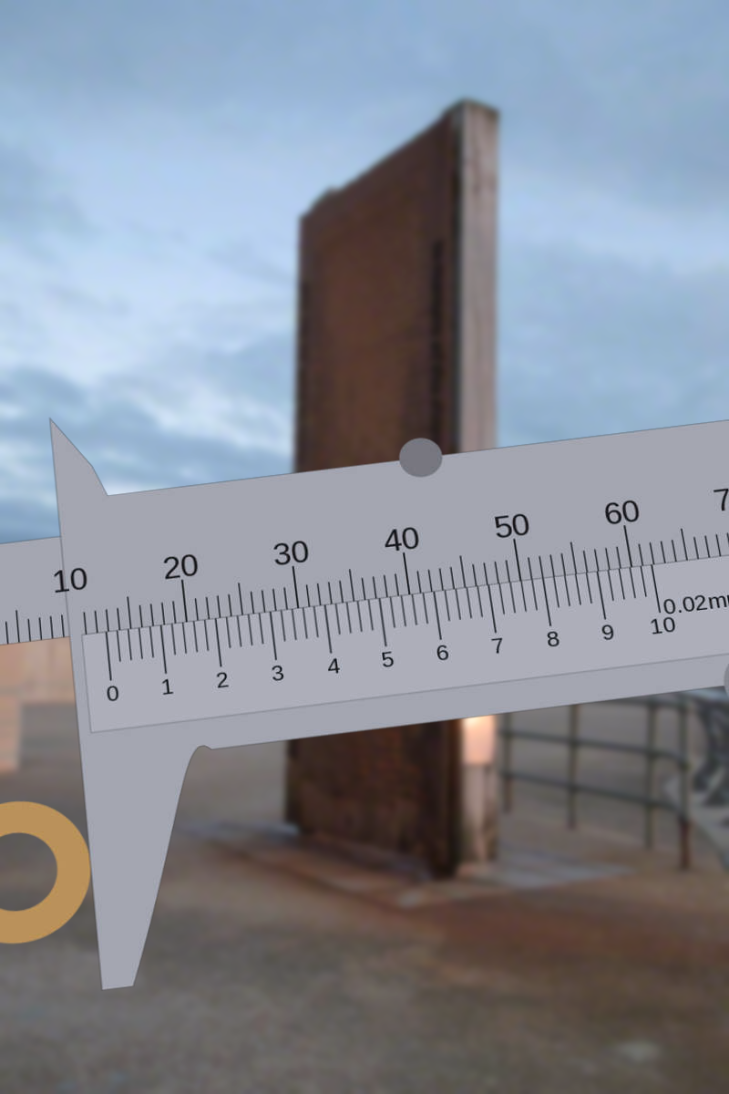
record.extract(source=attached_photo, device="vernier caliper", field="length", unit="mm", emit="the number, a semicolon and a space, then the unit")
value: 12.8; mm
